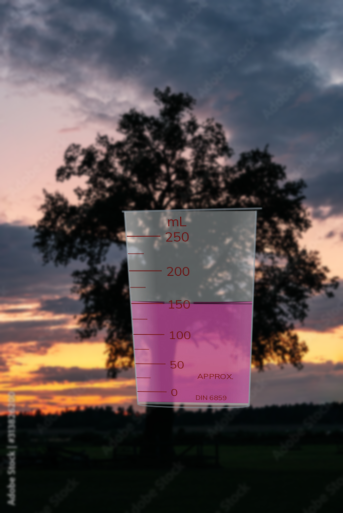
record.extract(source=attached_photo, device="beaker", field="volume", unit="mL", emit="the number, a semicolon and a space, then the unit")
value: 150; mL
